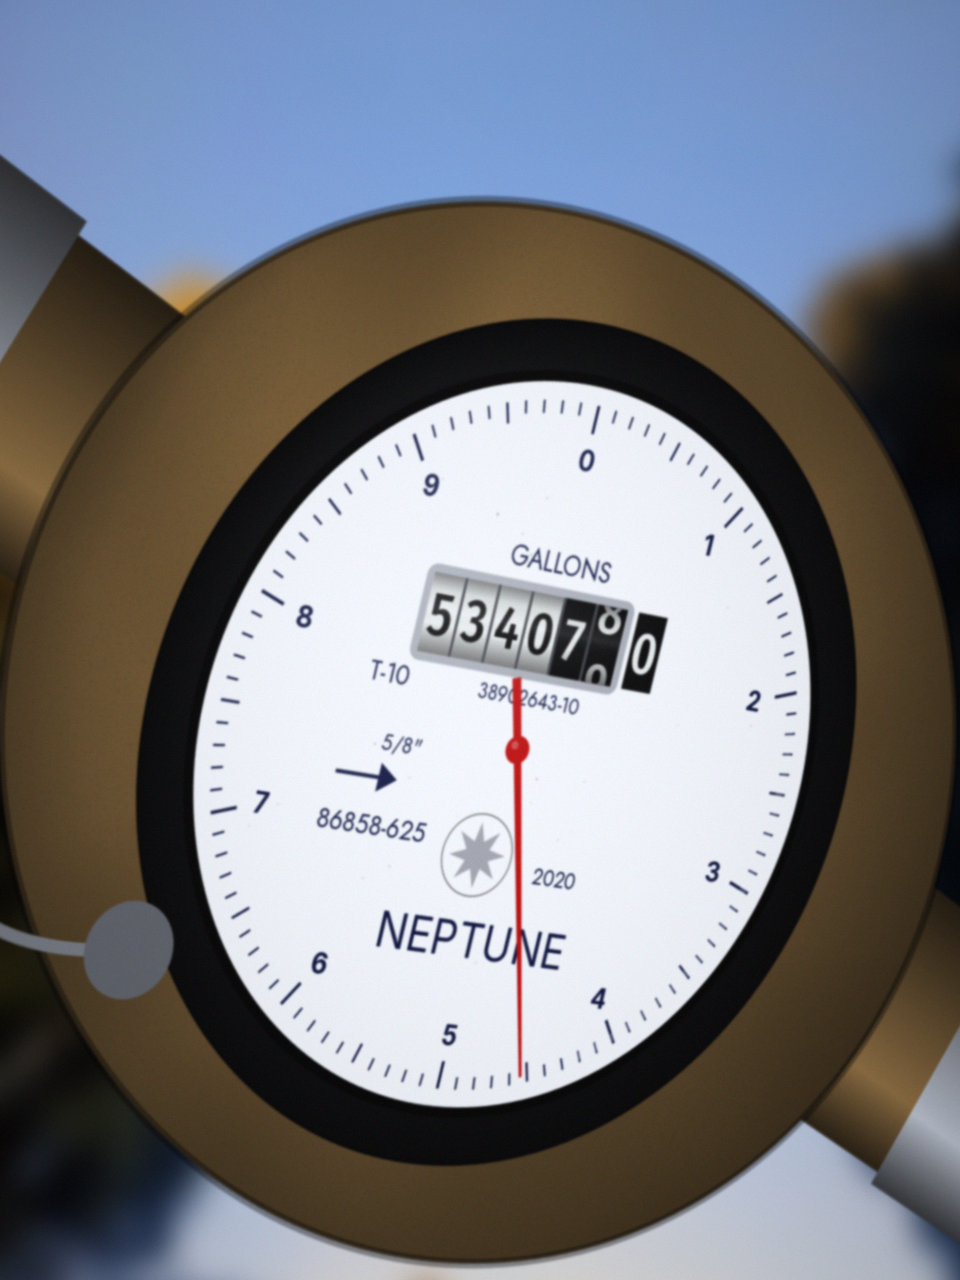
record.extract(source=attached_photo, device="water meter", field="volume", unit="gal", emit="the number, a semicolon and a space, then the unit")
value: 5340784.5; gal
